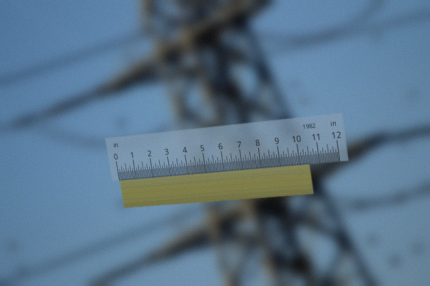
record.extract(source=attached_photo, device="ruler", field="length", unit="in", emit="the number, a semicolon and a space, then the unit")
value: 10.5; in
